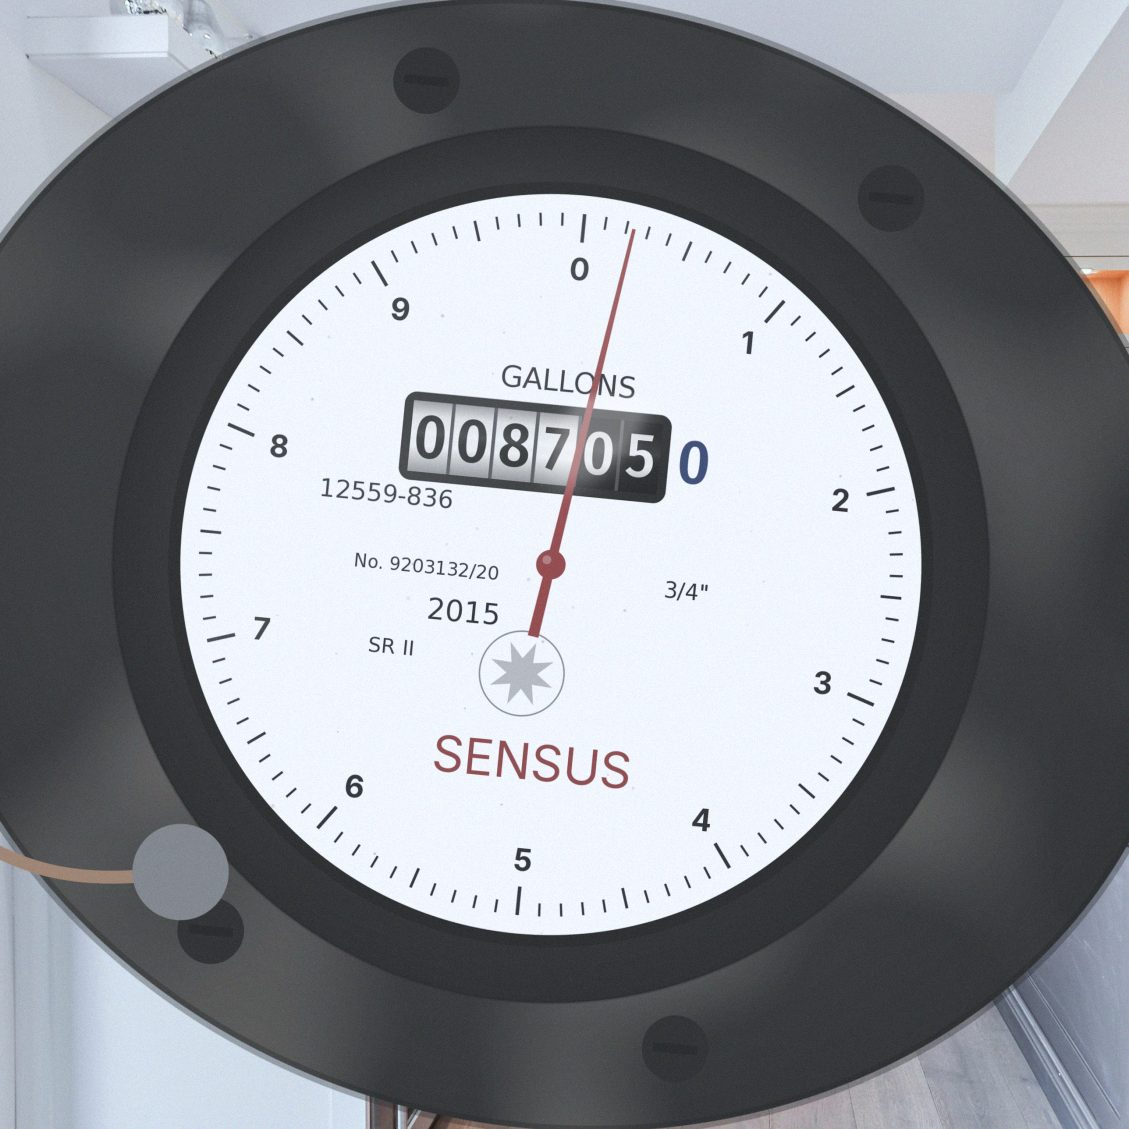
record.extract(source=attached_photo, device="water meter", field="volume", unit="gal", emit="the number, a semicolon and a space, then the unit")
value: 87050.2; gal
